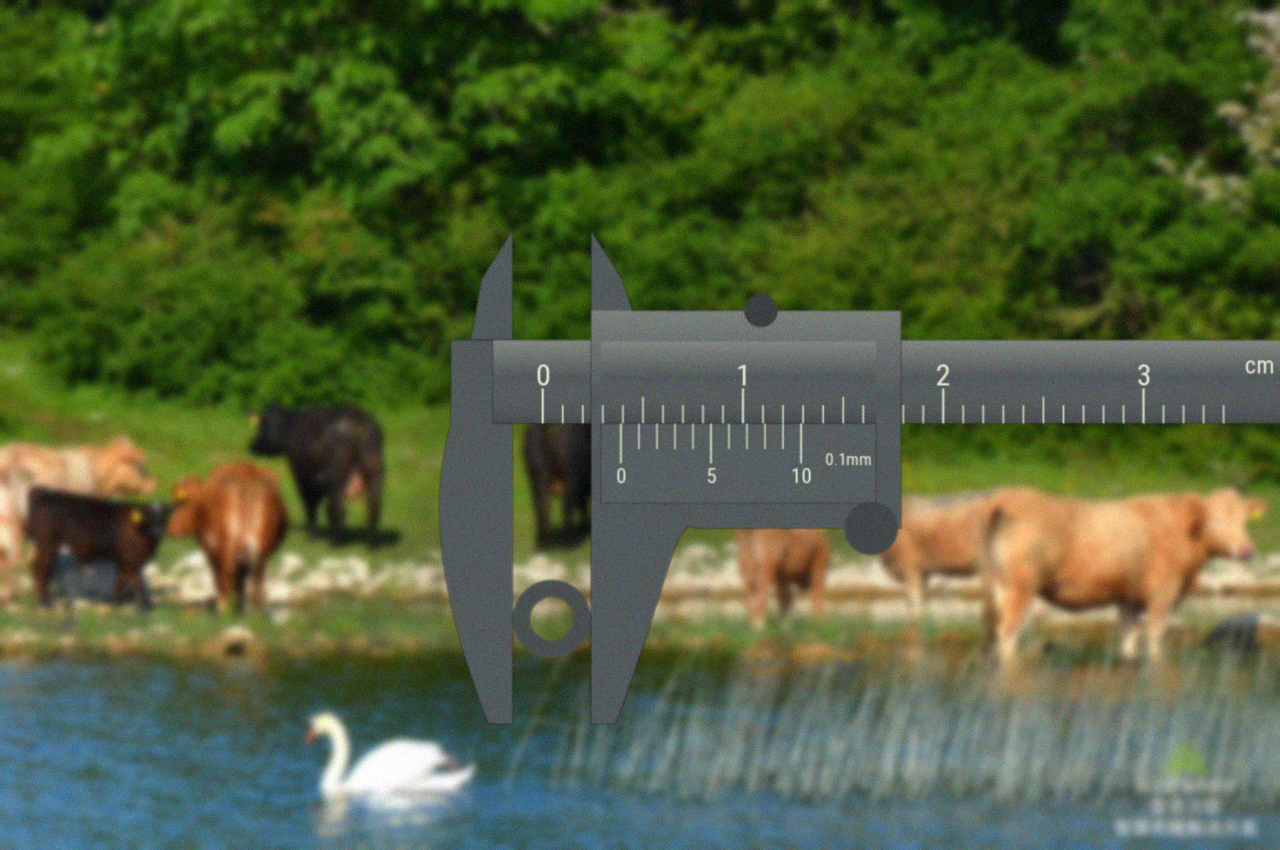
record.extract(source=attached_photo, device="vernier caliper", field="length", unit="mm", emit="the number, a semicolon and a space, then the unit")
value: 3.9; mm
